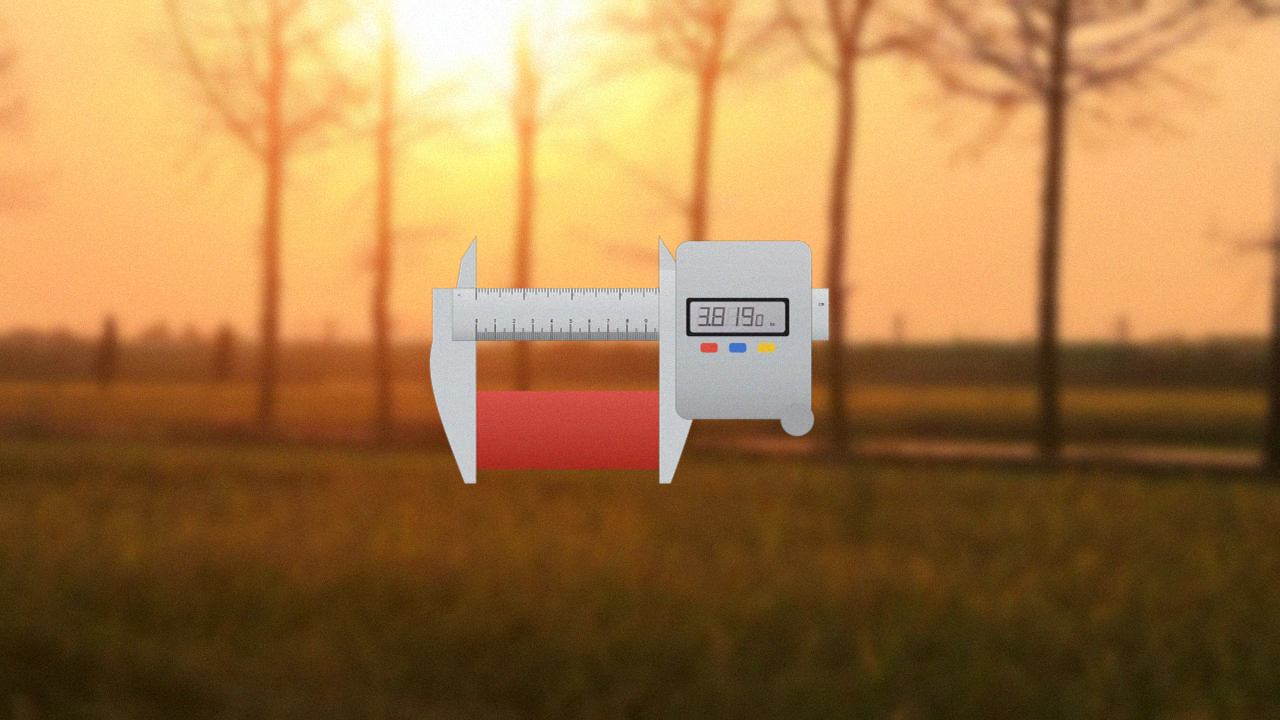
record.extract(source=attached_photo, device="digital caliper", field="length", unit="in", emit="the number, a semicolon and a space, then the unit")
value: 3.8190; in
